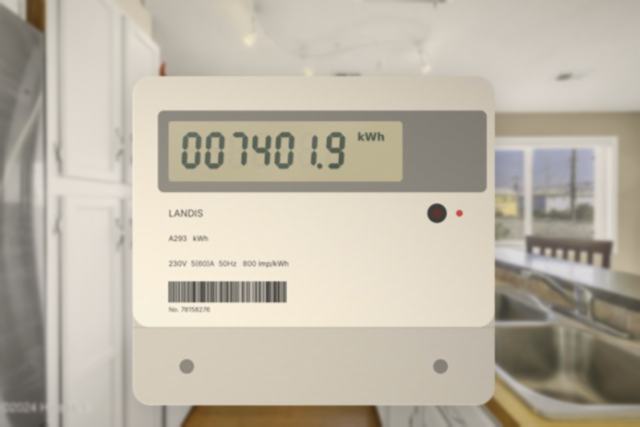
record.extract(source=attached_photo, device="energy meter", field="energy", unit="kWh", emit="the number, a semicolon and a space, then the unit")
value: 7401.9; kWh
